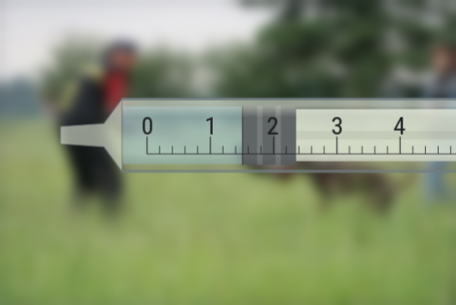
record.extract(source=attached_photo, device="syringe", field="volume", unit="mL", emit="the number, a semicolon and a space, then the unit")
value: 1.5; mL
